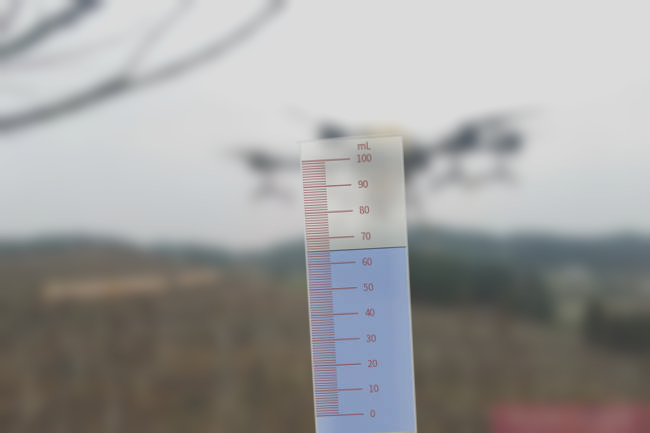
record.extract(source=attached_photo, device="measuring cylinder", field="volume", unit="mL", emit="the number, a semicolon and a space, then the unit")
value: 65; mL
